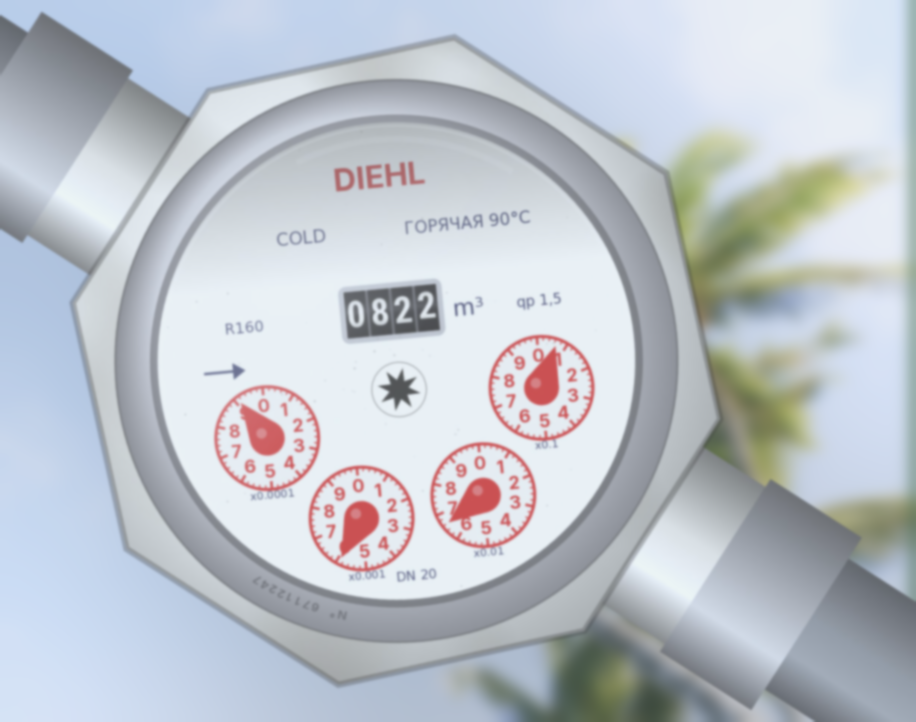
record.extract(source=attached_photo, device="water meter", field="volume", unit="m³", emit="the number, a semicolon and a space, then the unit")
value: 822.0659; m³
